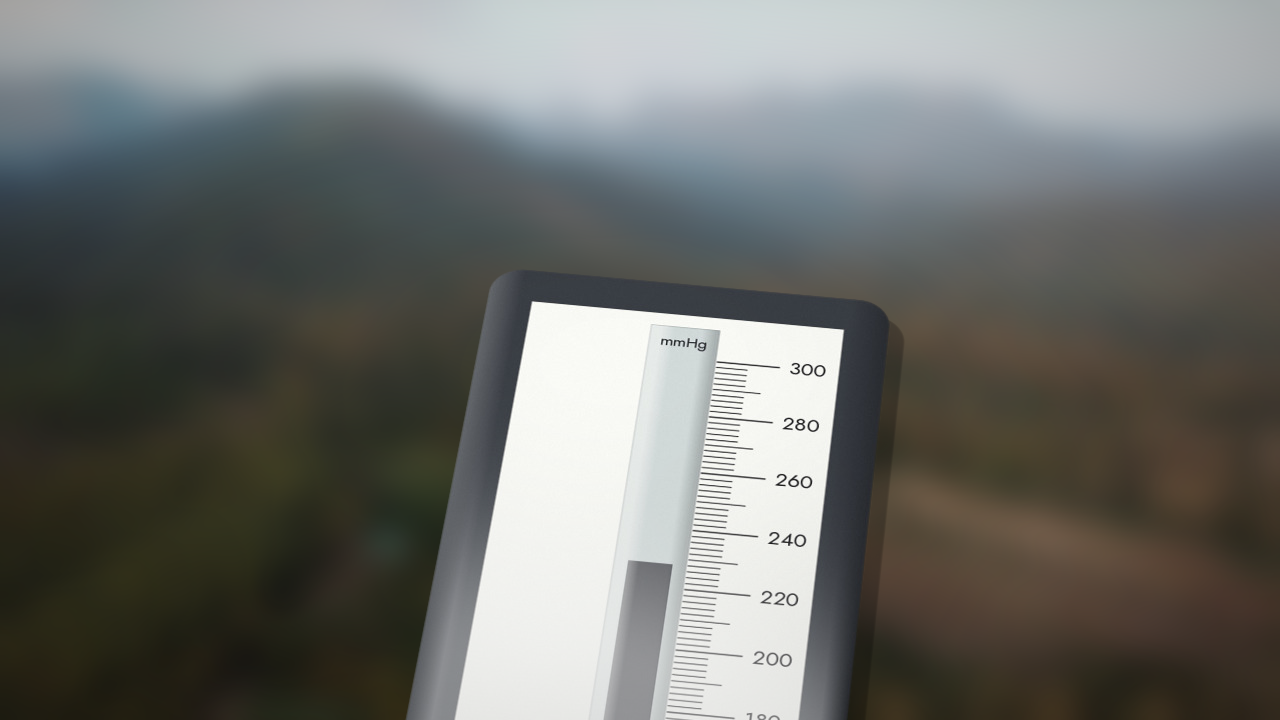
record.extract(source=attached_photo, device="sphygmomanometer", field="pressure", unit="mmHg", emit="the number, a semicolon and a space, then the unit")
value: 228; mmHg
